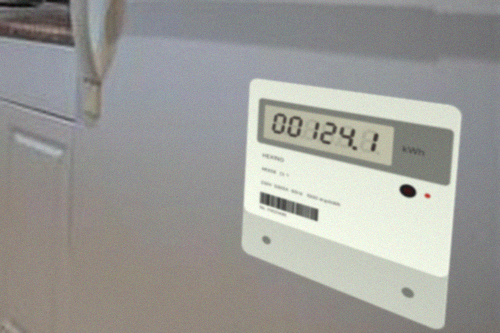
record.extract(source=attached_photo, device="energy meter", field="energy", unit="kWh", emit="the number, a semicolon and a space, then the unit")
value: 124.1; kWh
